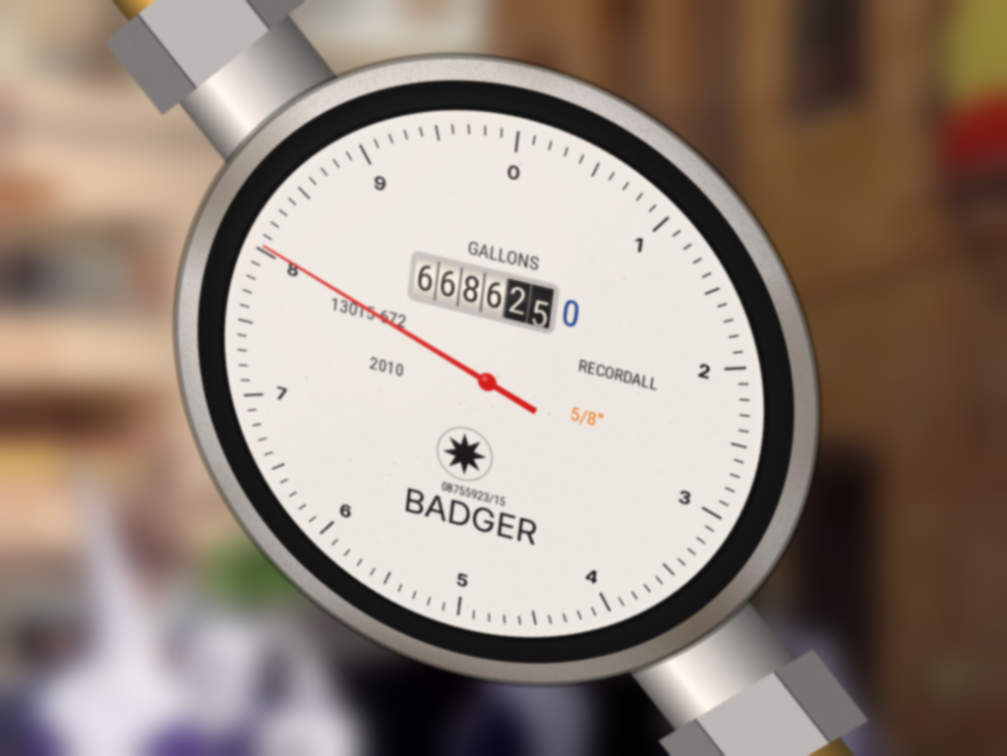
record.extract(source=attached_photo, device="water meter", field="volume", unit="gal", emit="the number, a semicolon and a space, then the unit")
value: 6686248.0; gal
